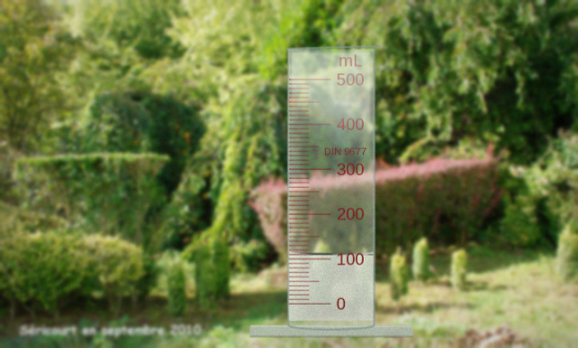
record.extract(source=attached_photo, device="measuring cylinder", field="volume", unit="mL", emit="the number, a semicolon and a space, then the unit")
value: 110; mL
